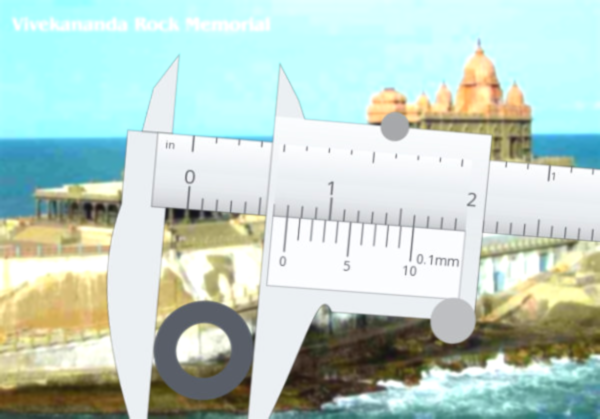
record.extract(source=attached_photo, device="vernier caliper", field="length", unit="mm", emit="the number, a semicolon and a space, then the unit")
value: 7.0; mm
